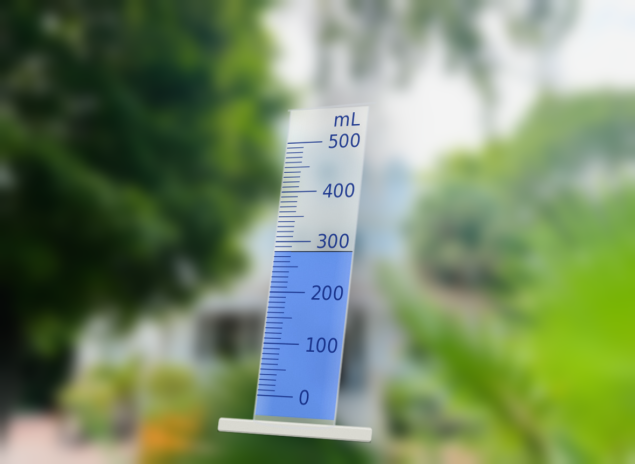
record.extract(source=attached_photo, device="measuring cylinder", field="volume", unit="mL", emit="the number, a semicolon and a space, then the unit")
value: 280; mL
